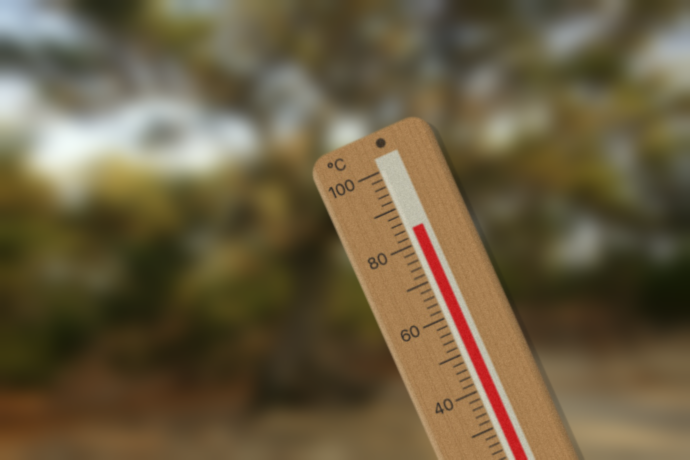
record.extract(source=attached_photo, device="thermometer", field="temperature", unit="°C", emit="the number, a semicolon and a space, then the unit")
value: 84; °C
